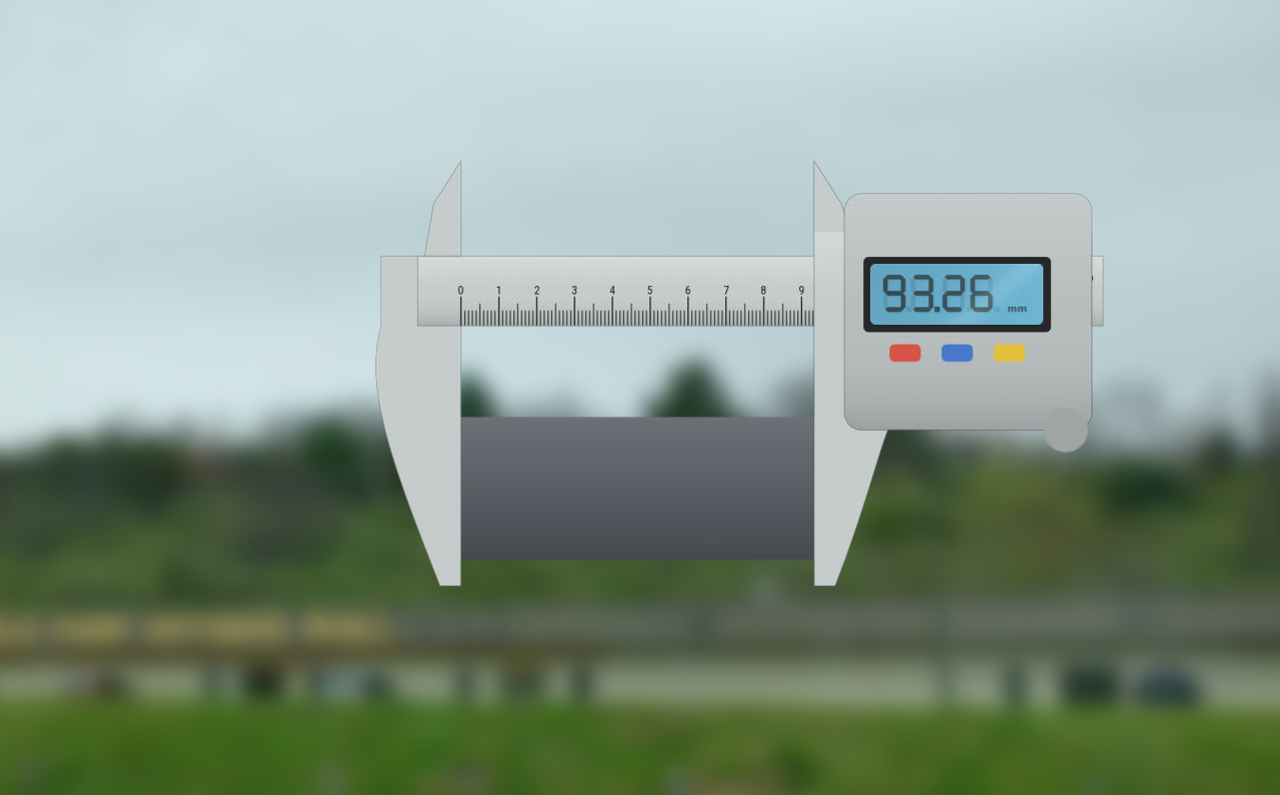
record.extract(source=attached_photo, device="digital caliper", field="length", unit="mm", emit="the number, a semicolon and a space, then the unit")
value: 93.26; mm
